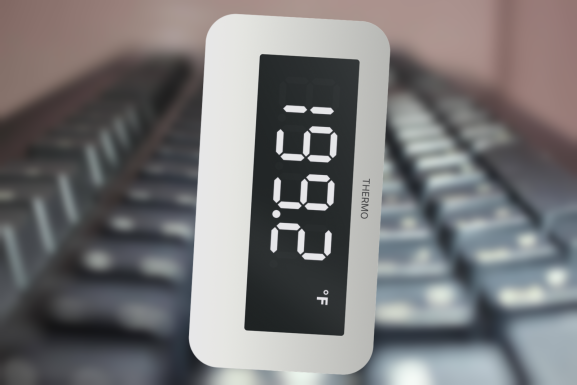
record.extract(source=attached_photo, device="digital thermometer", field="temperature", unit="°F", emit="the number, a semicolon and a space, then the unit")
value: 199.2; °F
